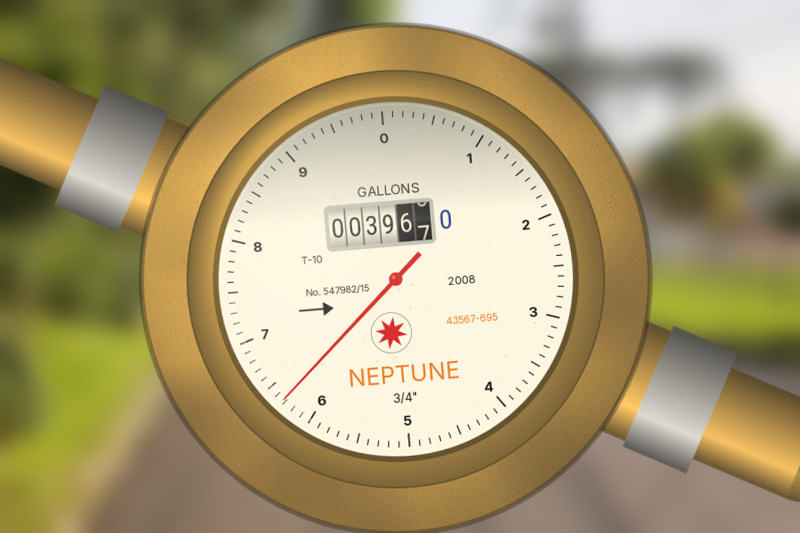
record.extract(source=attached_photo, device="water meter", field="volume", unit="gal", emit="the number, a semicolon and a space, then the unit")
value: 39666.3; gal
